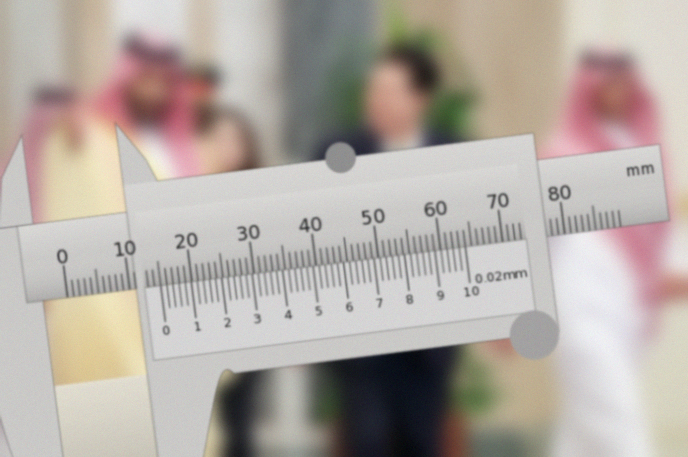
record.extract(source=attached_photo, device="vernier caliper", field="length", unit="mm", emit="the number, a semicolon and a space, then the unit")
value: 15.0; mm
